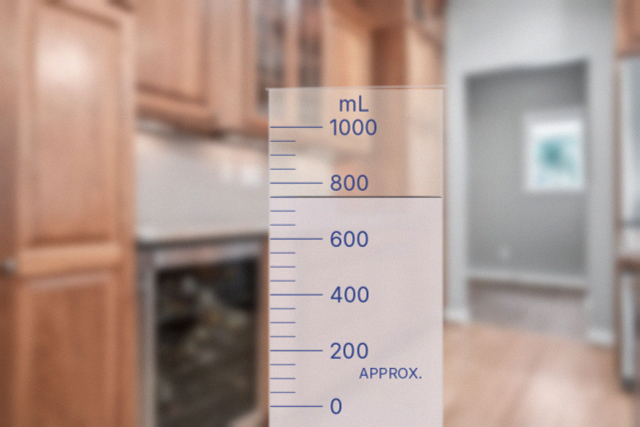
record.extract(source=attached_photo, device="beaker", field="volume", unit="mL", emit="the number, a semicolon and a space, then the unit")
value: 750; mL
